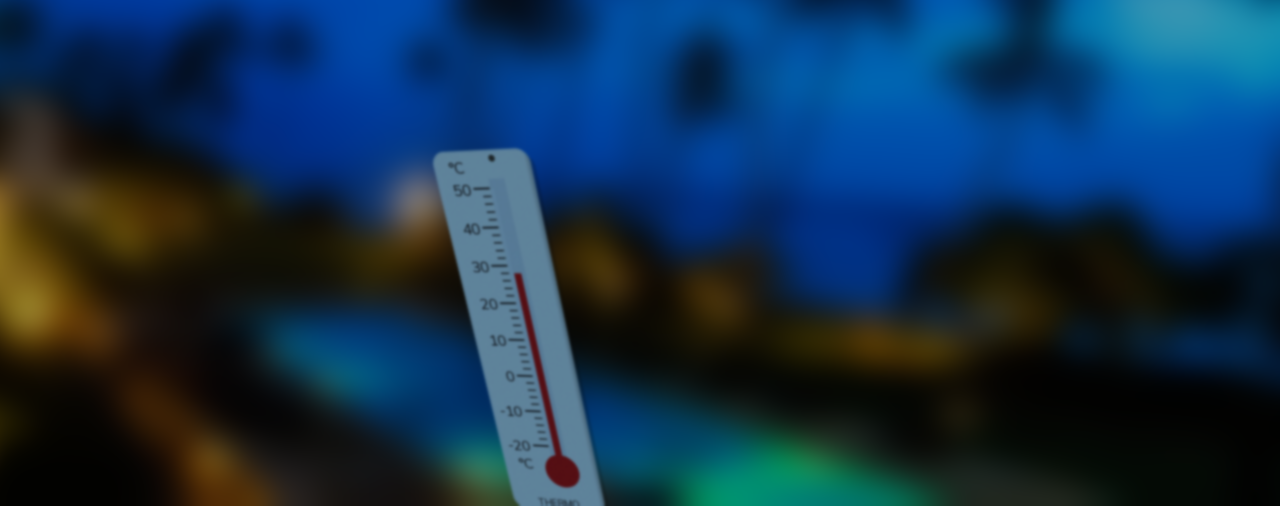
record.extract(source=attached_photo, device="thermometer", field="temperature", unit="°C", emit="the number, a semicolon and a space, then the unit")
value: 28; °C
